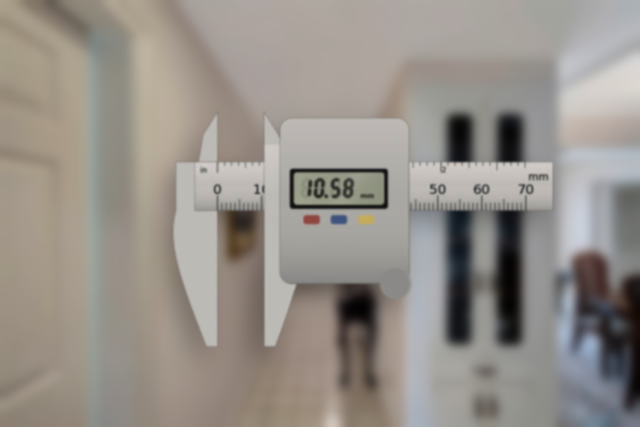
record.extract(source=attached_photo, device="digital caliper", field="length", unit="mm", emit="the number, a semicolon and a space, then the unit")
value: 10.58; mm
